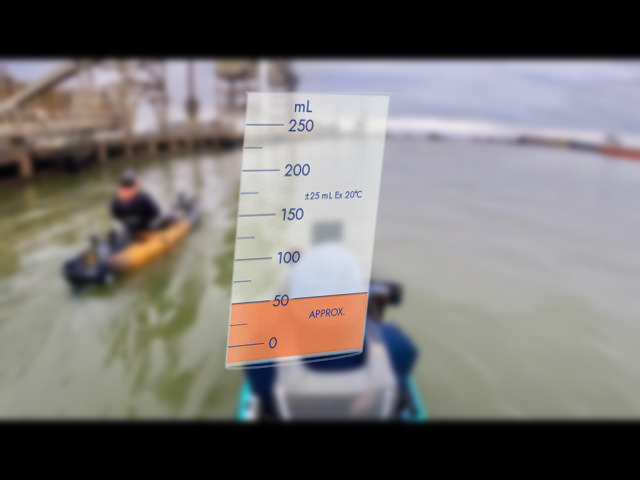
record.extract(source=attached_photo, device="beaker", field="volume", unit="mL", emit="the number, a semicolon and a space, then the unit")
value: 50; mL
